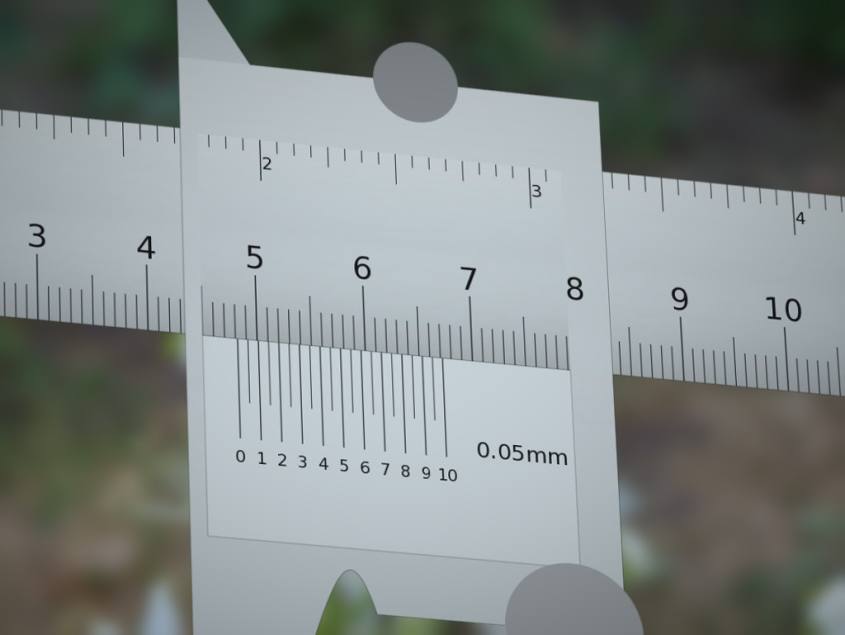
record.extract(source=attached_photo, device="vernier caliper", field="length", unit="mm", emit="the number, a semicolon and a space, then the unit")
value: 48.2; mm
